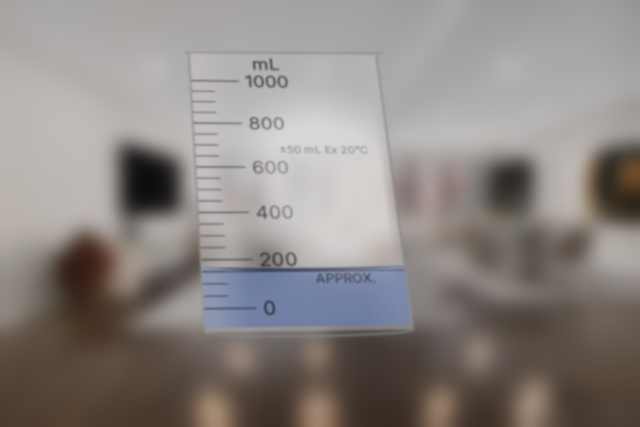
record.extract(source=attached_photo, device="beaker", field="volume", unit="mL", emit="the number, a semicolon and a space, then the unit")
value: 150; mL
